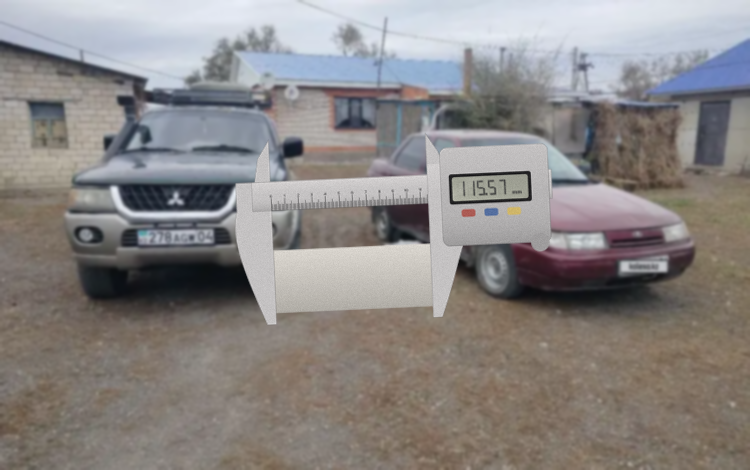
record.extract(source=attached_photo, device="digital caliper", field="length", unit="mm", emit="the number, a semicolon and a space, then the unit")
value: 115.57; mm
